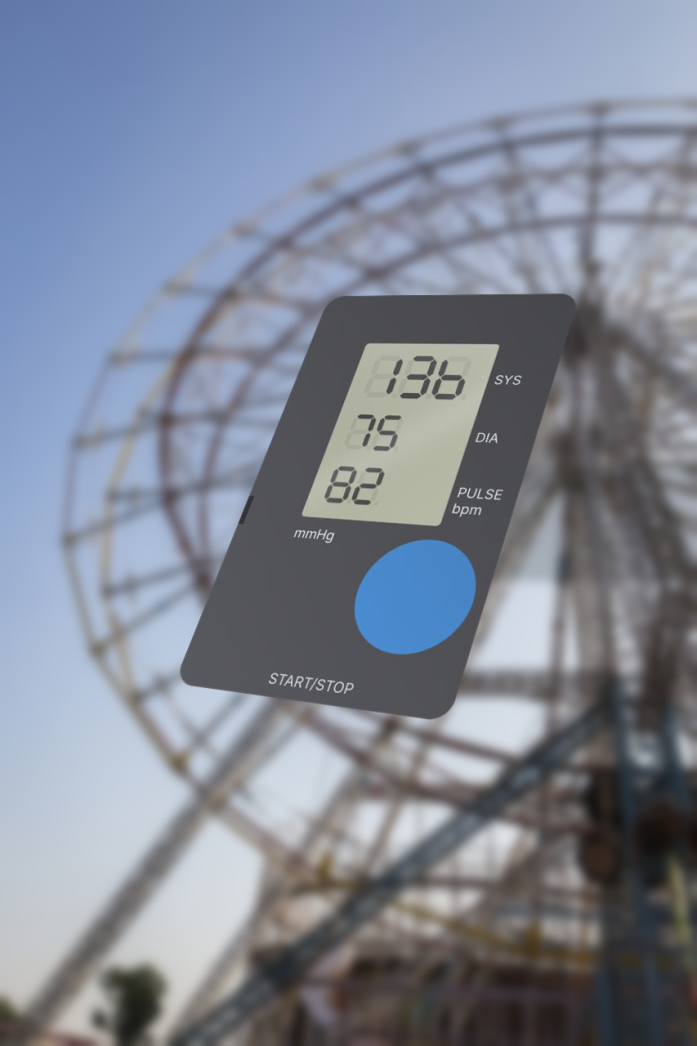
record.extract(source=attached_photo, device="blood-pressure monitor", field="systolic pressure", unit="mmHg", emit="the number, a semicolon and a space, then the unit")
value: 136; mmHg
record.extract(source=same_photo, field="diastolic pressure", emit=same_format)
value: 75; mmHg
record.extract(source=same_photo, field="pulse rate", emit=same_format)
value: 82; bpm
